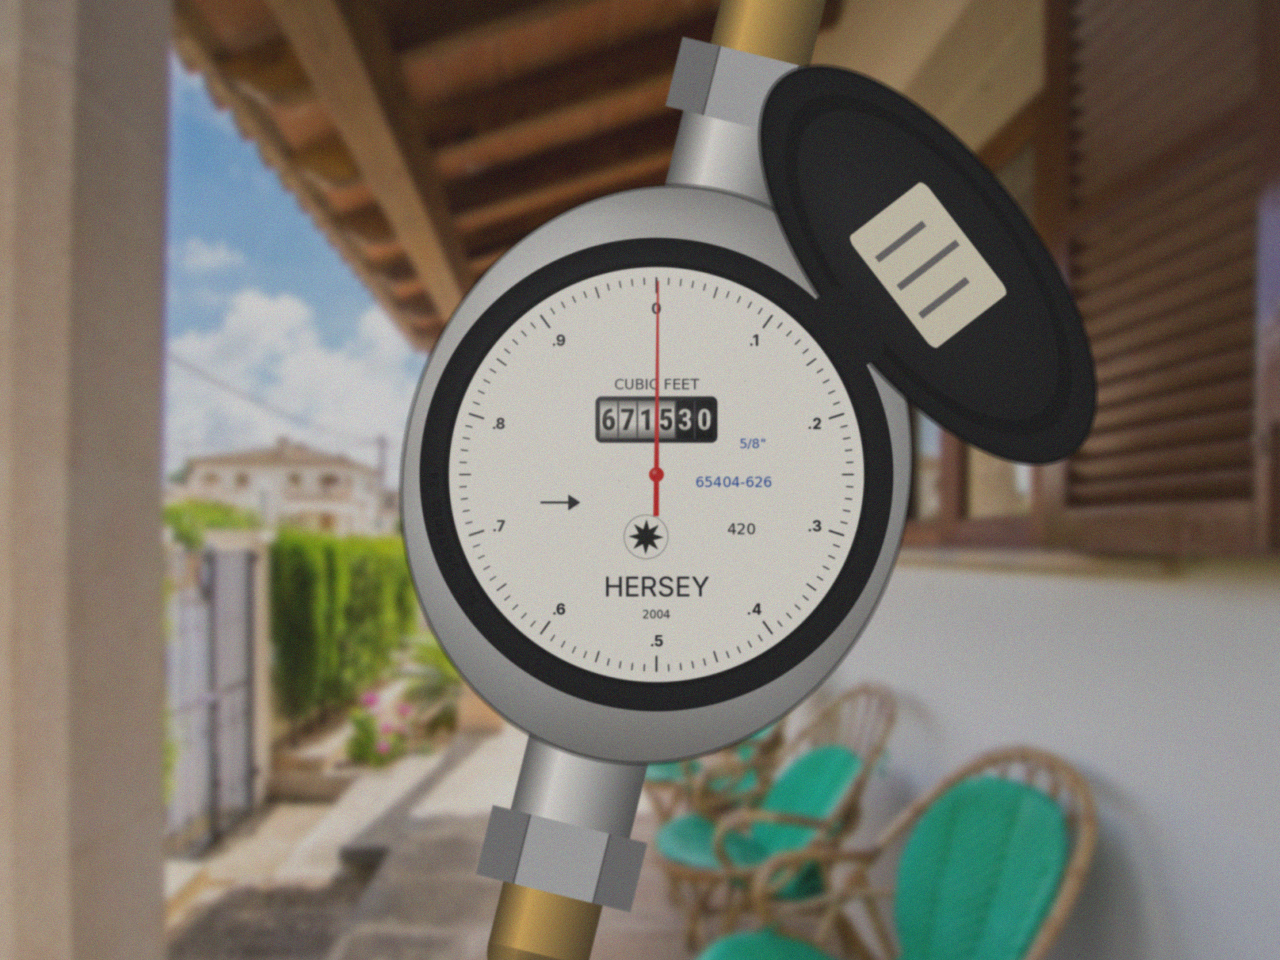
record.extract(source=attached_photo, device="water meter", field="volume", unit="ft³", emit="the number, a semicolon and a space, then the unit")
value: 671530.00; ft³
